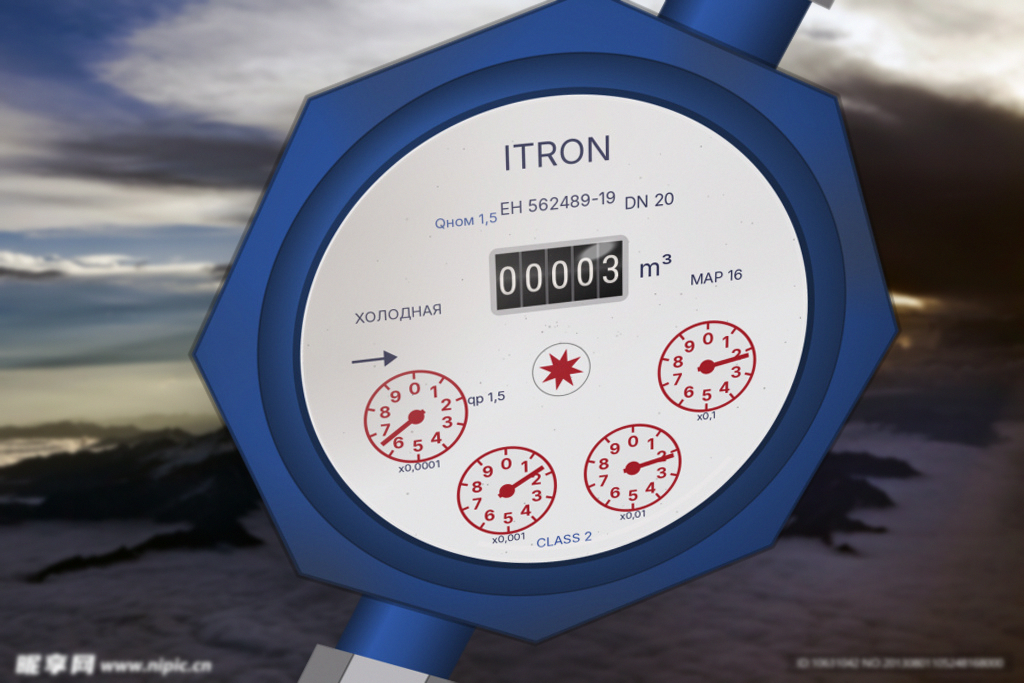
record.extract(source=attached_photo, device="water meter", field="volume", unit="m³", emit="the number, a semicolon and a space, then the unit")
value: 3.2216; m³
